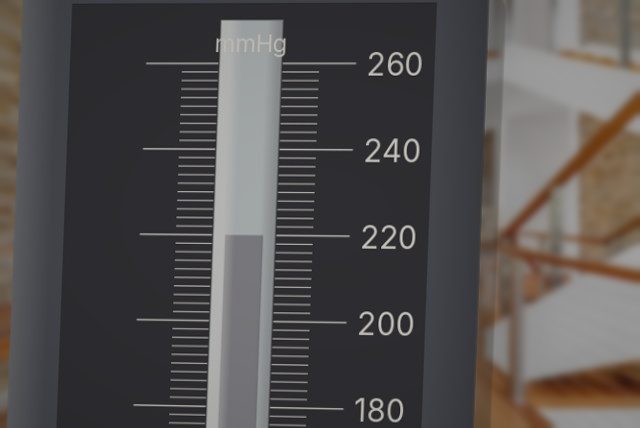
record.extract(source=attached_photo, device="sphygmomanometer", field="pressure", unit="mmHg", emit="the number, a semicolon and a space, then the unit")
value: 220; mmHg
